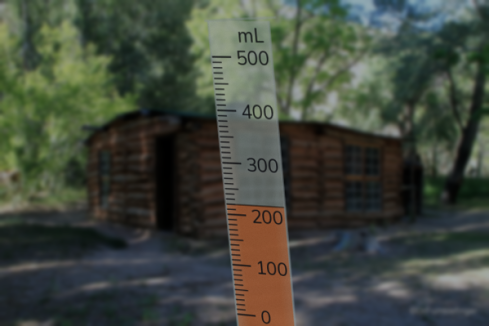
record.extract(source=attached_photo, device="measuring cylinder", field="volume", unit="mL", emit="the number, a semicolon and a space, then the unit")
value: 220; mL
